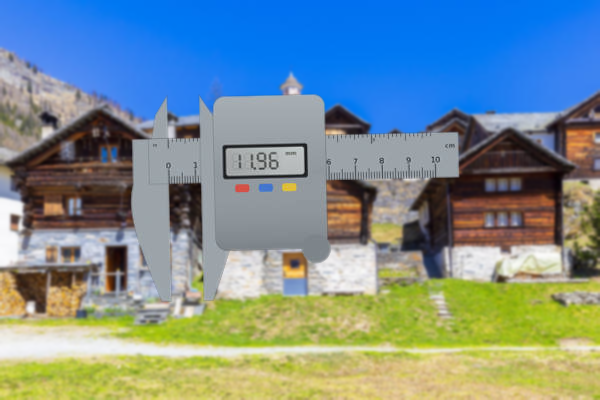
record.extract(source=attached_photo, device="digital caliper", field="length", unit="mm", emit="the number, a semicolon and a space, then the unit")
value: 11.96; mm
